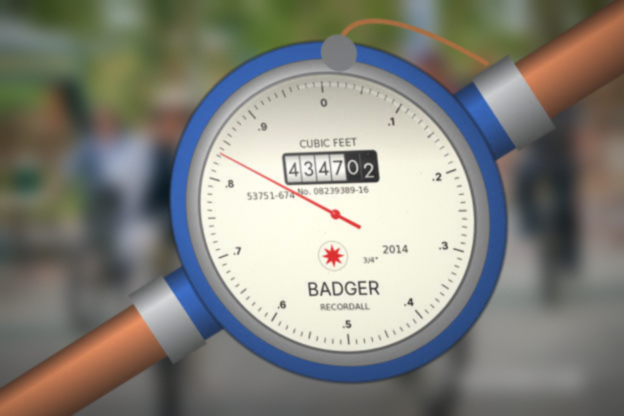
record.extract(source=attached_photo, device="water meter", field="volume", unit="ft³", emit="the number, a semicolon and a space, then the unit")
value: 434701.83; ft³
